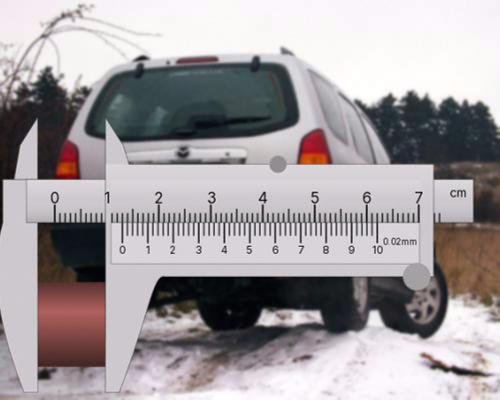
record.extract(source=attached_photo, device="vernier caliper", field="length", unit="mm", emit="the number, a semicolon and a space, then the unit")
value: 13.0; mm
